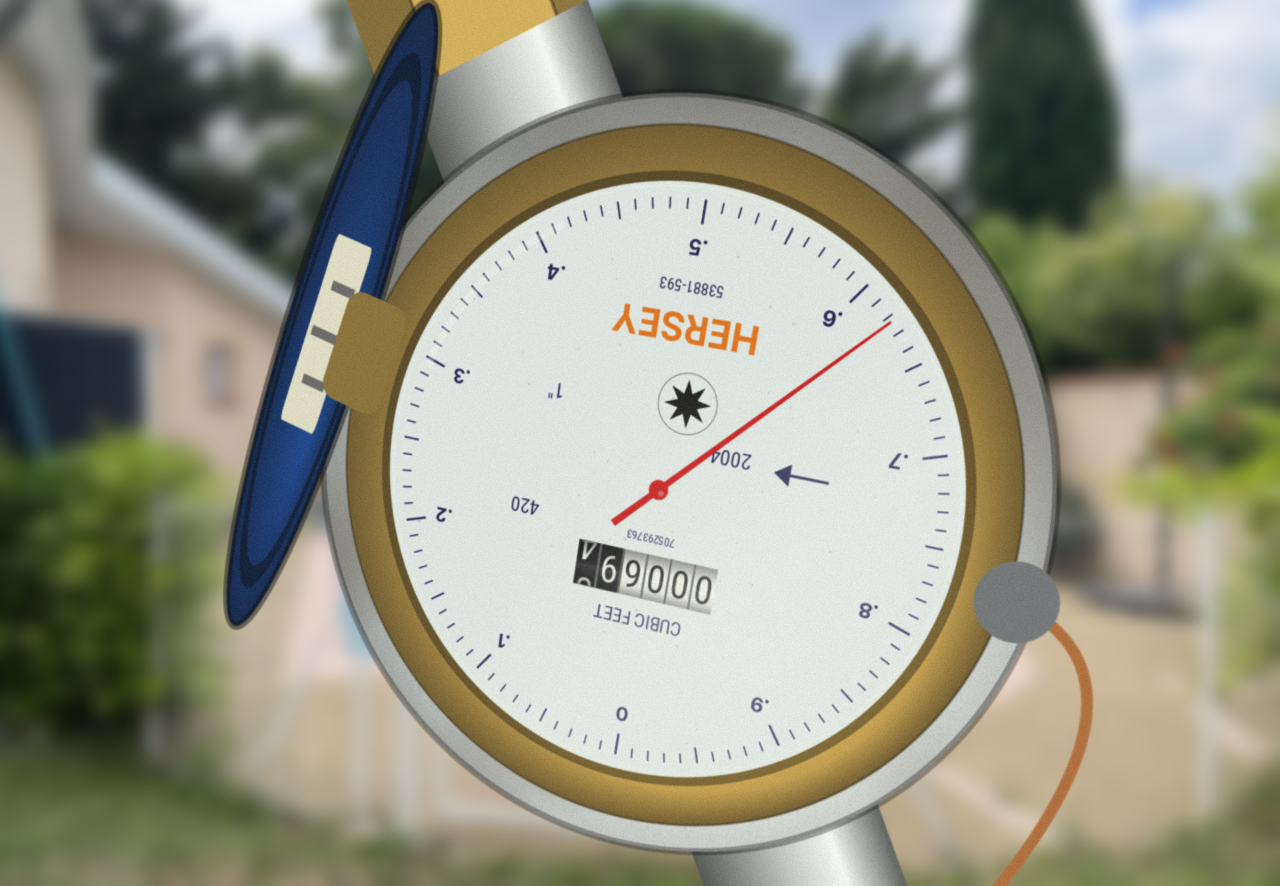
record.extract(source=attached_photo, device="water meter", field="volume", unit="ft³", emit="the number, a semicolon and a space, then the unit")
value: 693.62; ft³
